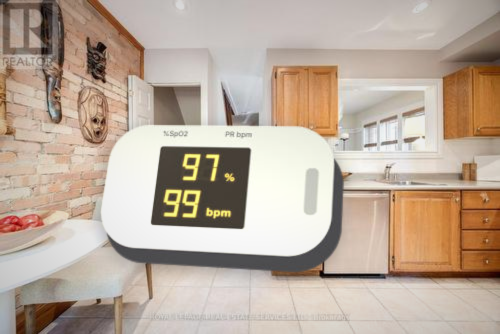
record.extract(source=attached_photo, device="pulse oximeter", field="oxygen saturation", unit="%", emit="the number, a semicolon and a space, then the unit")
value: 97; %
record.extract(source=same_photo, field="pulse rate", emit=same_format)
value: 99; bpm
